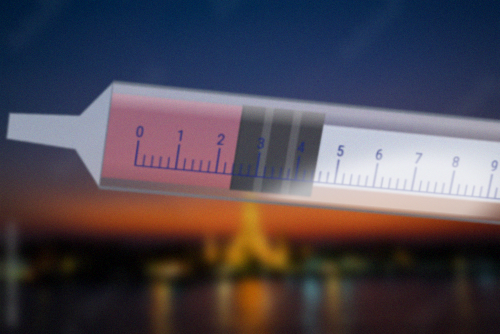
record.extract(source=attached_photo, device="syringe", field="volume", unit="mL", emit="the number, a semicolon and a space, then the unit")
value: 2.4; mL
